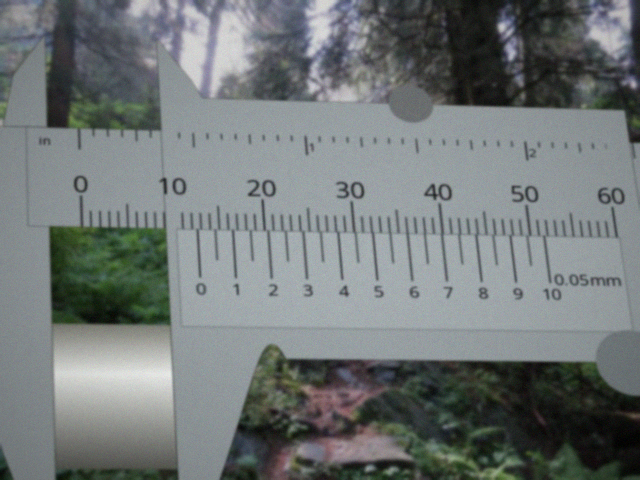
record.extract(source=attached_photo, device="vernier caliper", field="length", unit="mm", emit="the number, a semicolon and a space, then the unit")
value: 12.6; mm
